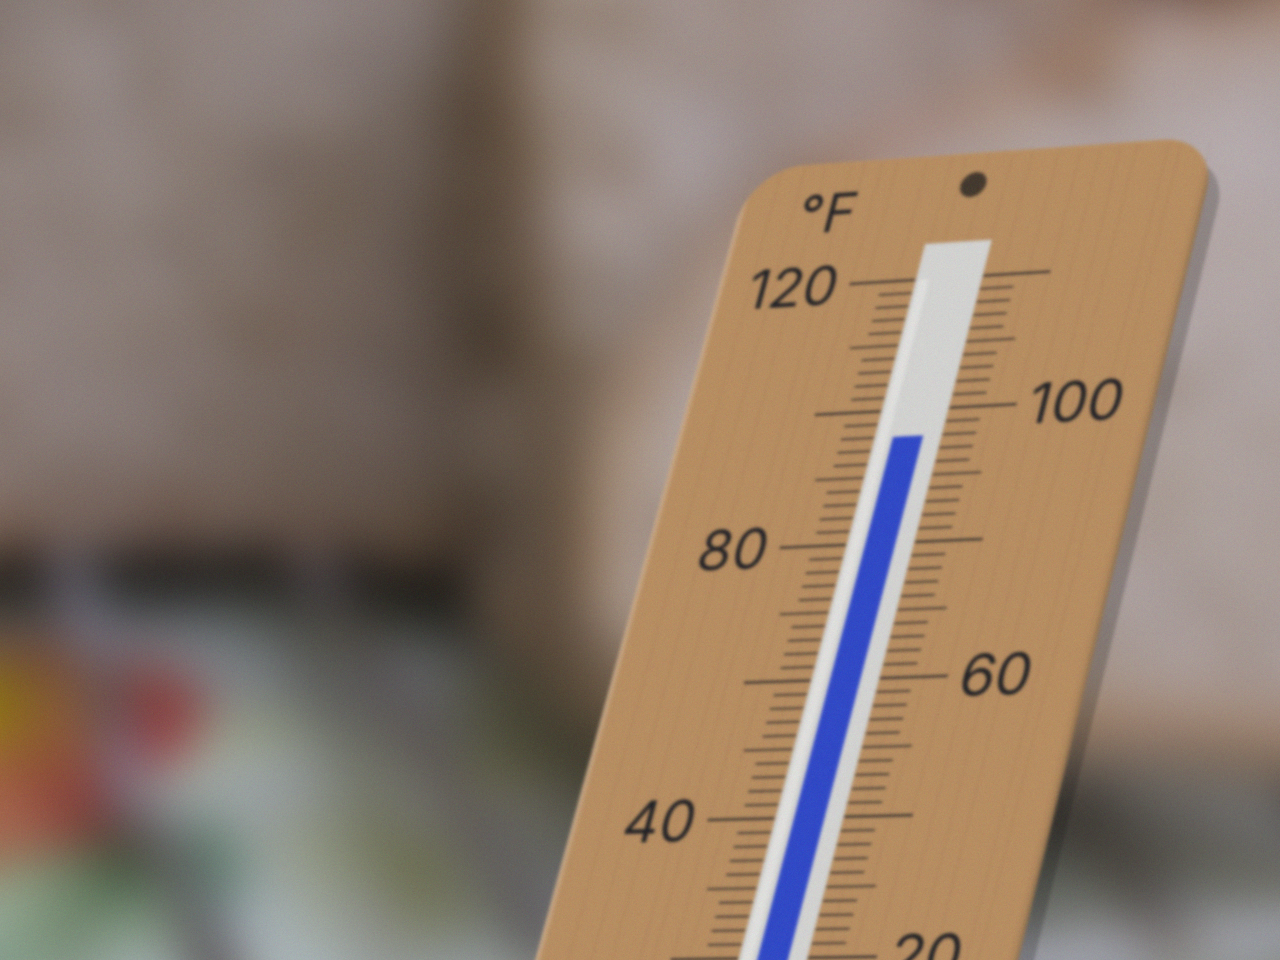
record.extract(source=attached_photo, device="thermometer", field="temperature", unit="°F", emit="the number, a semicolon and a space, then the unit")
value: 96; °F
